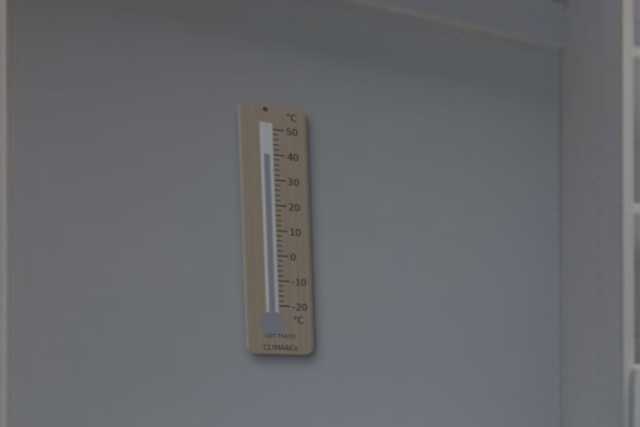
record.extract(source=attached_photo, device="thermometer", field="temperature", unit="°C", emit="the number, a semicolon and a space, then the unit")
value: 40; °C
